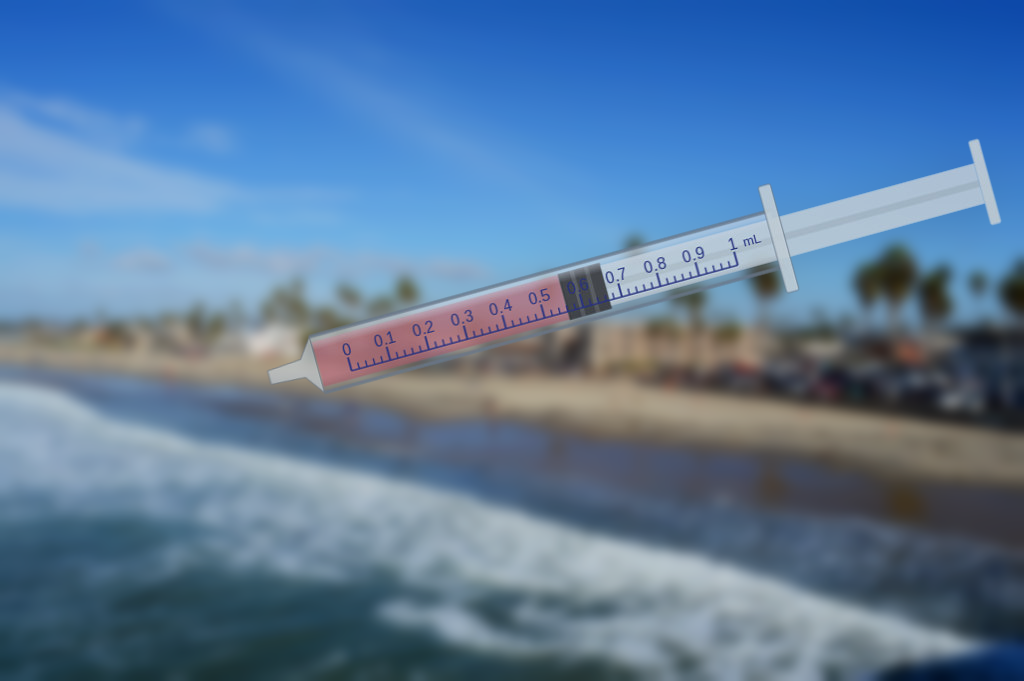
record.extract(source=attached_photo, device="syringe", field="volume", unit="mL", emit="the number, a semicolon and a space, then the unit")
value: 0.56; mL
